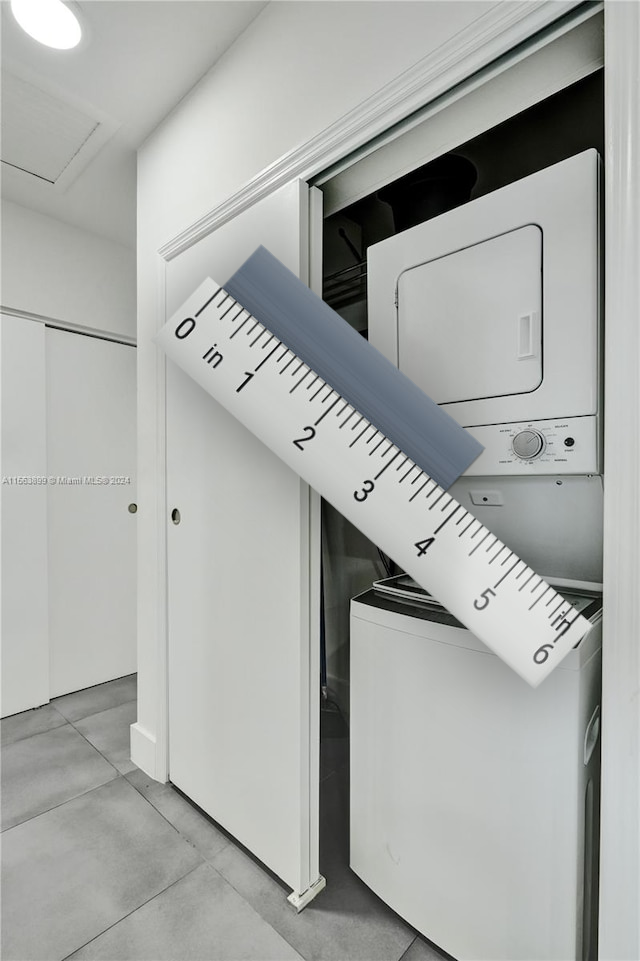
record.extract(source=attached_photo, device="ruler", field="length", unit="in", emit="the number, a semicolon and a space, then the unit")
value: 3.75; in
